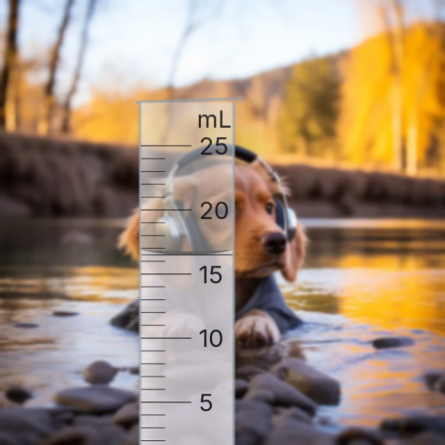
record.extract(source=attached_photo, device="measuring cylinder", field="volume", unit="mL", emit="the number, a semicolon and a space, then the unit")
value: 16.5; mL
